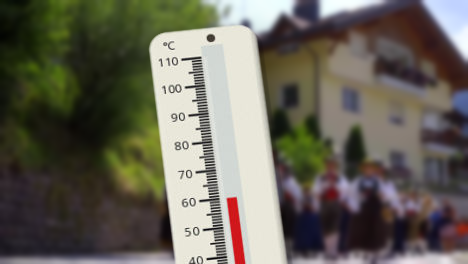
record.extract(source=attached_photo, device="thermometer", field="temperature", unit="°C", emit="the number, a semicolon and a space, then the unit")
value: 60; °C
